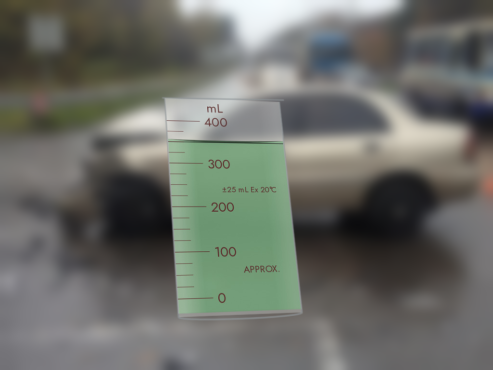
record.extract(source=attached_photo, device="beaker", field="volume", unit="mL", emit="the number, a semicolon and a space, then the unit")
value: 350; mL
